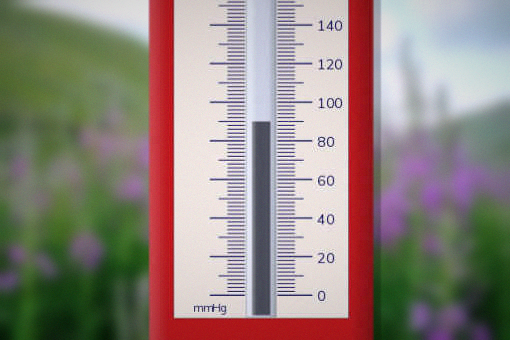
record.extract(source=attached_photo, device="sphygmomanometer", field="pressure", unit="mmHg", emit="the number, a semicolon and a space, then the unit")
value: 90; mmHg
